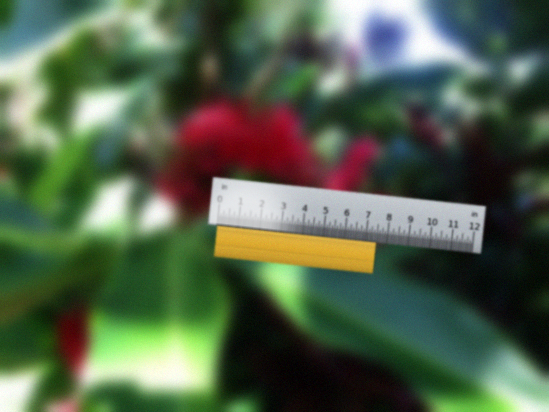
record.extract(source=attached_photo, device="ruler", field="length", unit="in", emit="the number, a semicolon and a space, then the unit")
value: 7.5; in
